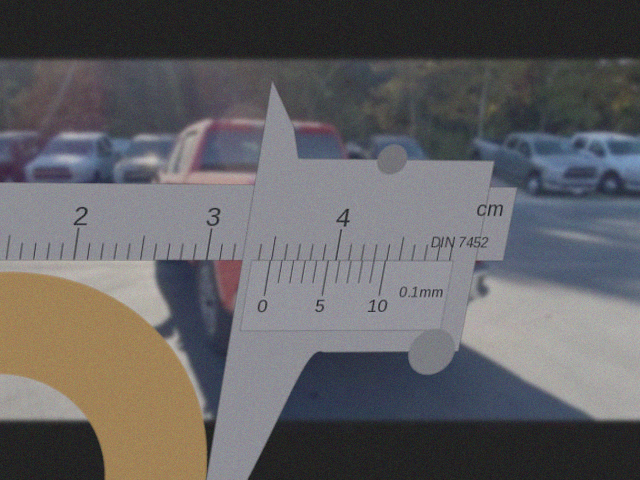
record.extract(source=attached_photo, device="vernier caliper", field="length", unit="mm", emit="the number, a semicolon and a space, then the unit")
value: 34.9; mm
